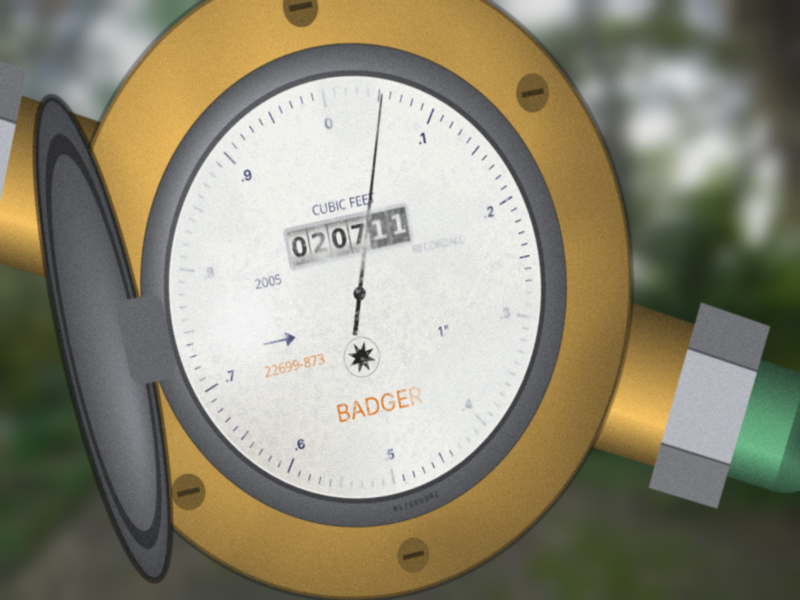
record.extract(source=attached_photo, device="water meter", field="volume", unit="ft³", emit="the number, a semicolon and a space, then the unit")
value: 20711.05; ft³
